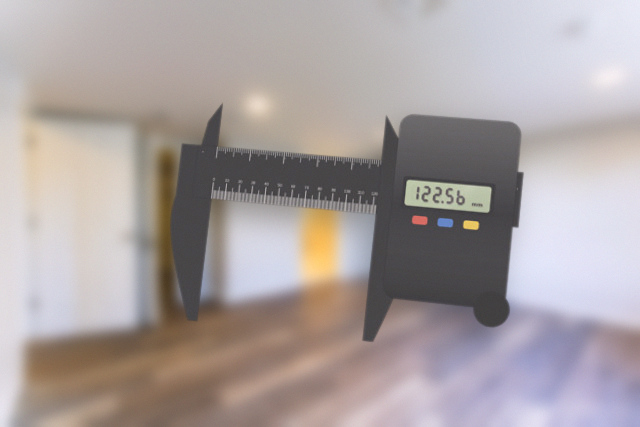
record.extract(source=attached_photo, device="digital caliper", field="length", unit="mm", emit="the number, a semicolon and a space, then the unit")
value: 122.56; mm
